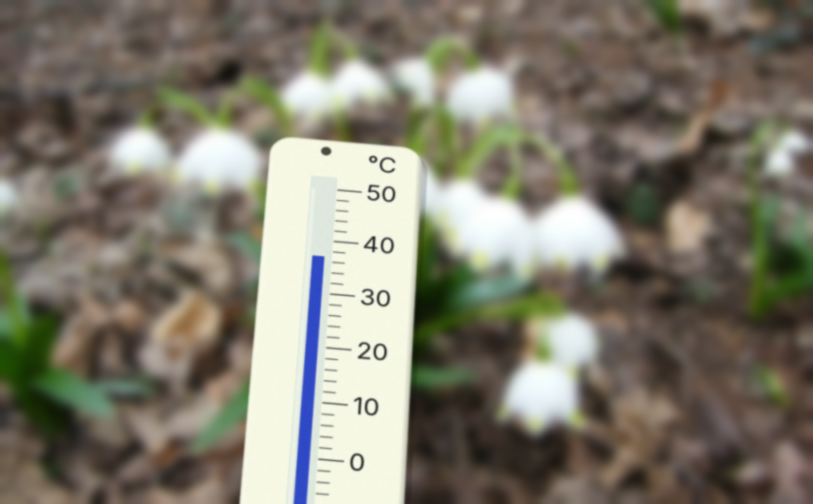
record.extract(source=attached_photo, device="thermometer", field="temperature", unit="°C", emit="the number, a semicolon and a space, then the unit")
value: 37; °C
